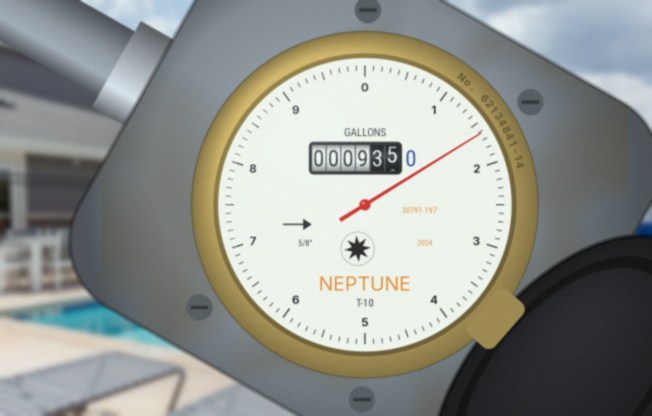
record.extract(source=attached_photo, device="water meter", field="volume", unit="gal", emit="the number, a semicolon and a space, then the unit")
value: 9351.6; gal
